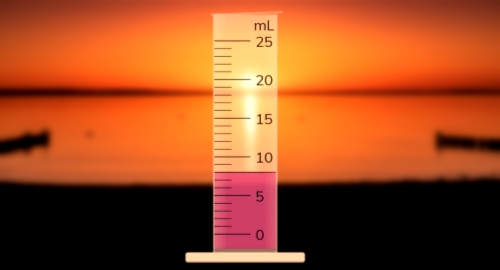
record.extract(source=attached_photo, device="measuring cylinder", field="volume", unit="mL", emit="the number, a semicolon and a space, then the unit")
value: 8; mL
